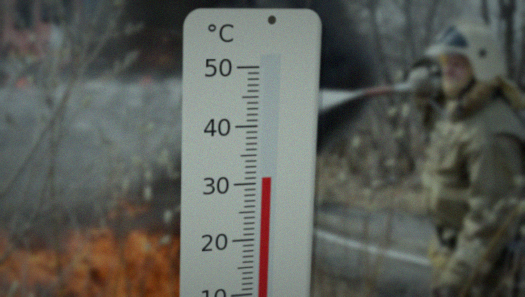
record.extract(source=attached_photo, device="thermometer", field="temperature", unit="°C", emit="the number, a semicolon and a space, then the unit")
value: 31; °C
